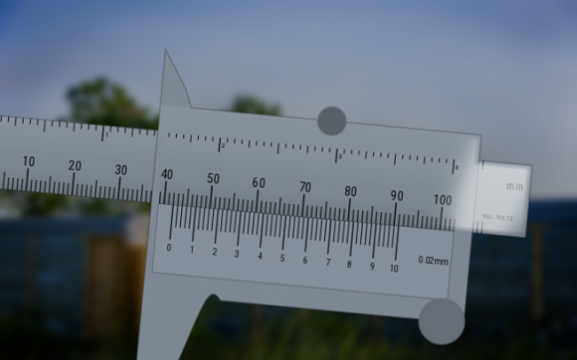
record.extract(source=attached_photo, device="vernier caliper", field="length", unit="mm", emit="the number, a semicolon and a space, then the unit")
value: 42.0; mm
